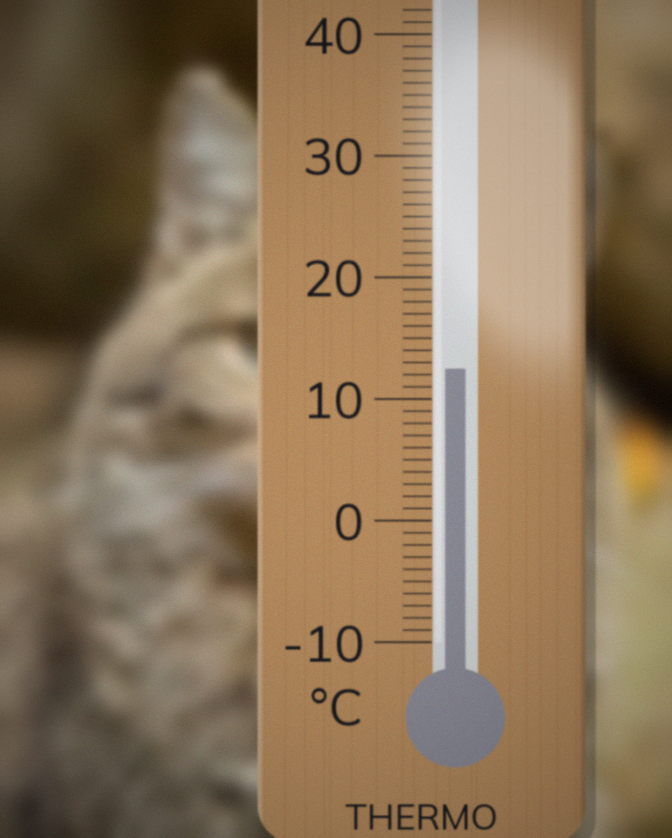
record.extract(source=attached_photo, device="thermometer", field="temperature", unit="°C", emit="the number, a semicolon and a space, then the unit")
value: 12.5; °C
